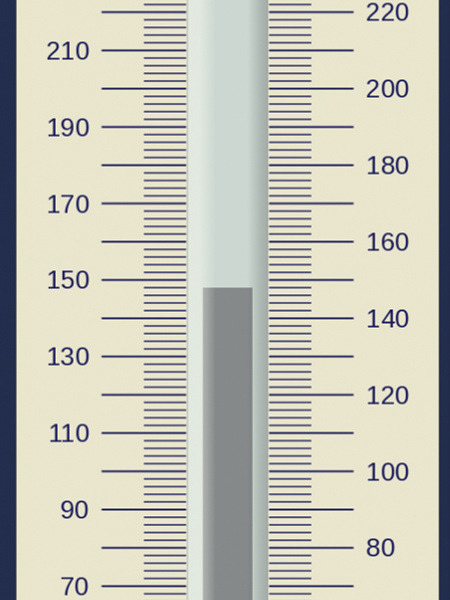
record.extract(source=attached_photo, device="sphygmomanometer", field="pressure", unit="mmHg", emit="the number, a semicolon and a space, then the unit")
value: 148; mmHg
